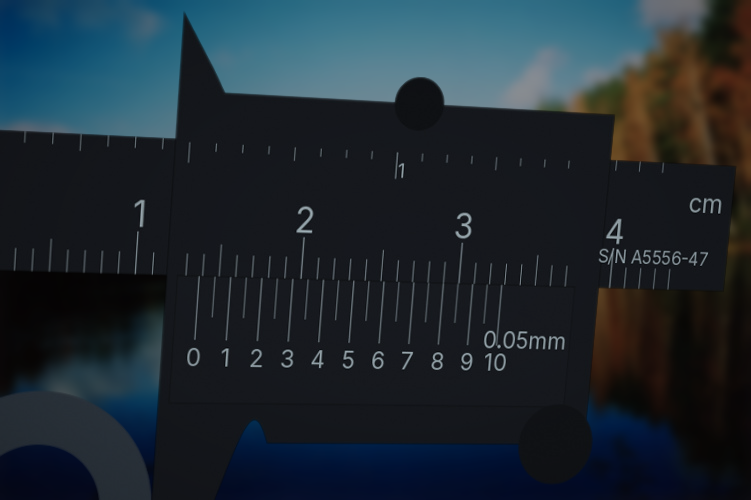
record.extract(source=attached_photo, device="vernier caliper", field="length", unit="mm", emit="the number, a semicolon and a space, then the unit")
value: 13.8; mm
